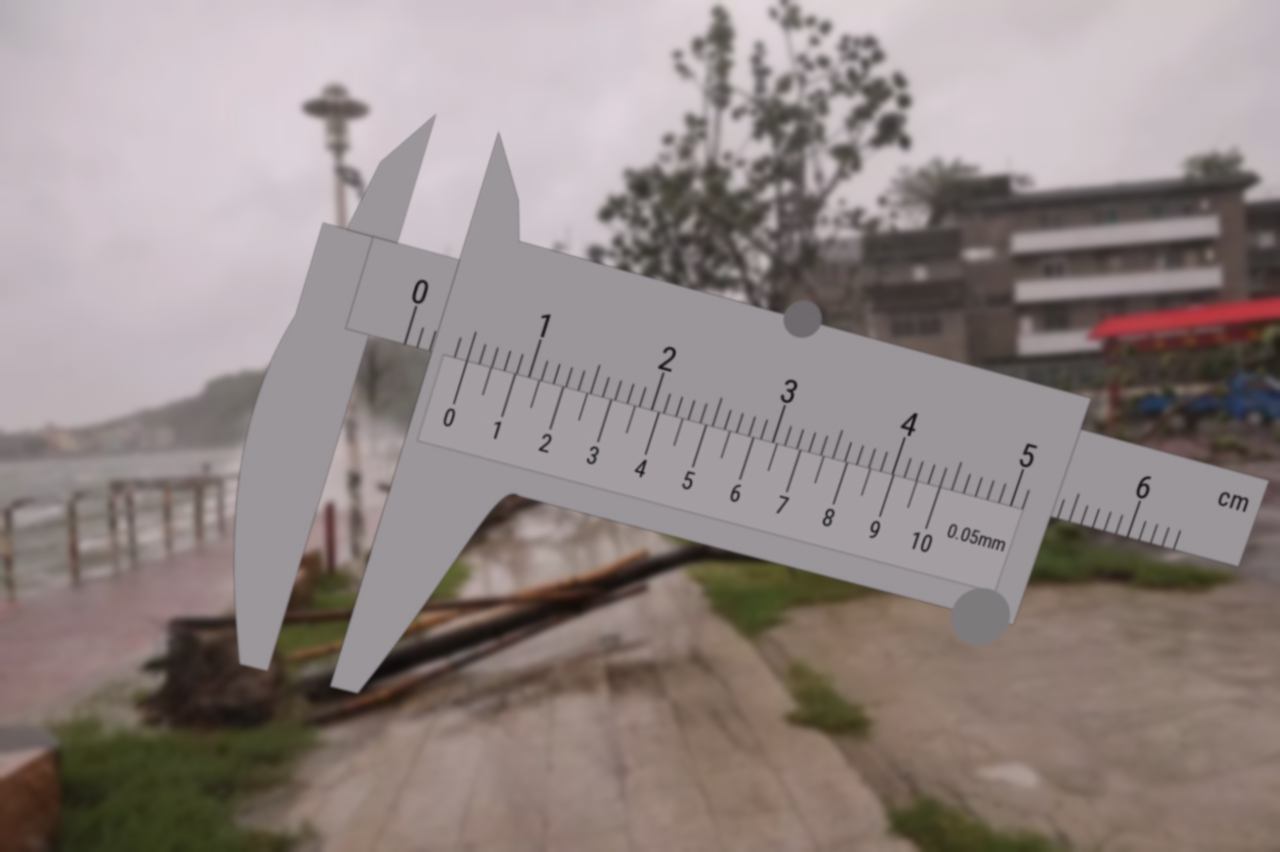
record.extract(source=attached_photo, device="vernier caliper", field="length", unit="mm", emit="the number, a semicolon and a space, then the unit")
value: 5.0; mm
